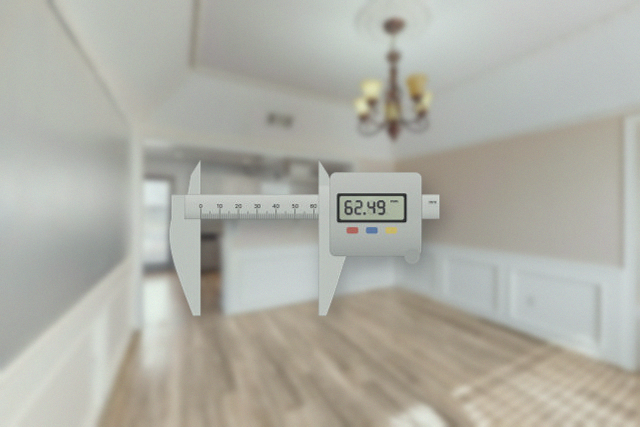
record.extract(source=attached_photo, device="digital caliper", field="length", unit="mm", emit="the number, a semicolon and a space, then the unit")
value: 62.49; mm
